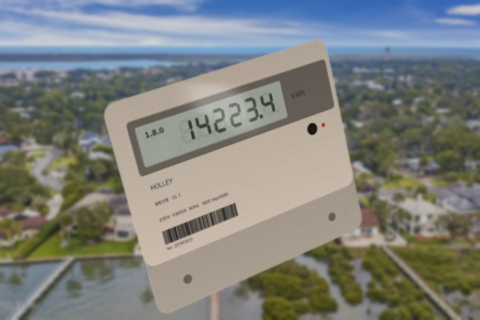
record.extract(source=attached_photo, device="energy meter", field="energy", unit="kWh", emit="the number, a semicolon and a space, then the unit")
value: 14223.4; kWh
